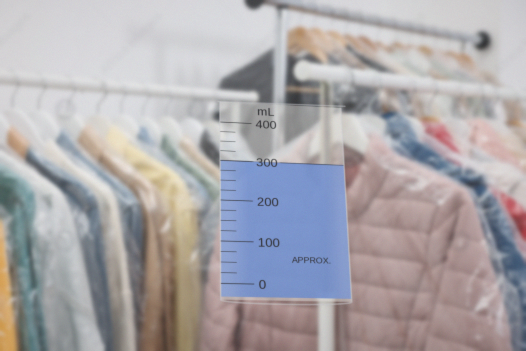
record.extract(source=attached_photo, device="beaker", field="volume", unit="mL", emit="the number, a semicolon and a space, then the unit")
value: 300; mL
